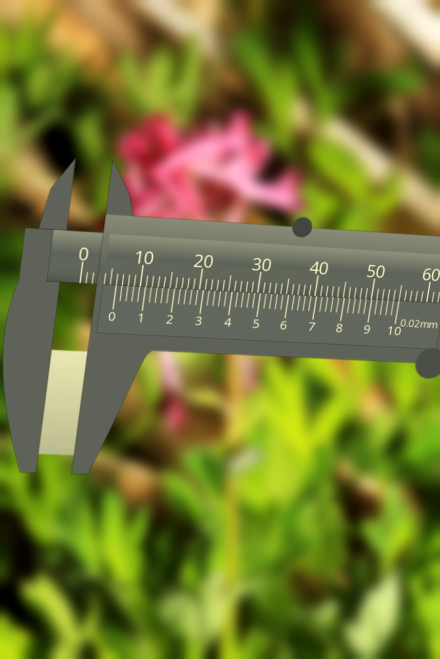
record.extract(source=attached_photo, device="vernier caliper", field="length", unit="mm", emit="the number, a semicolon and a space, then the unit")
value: 6.0; mm
